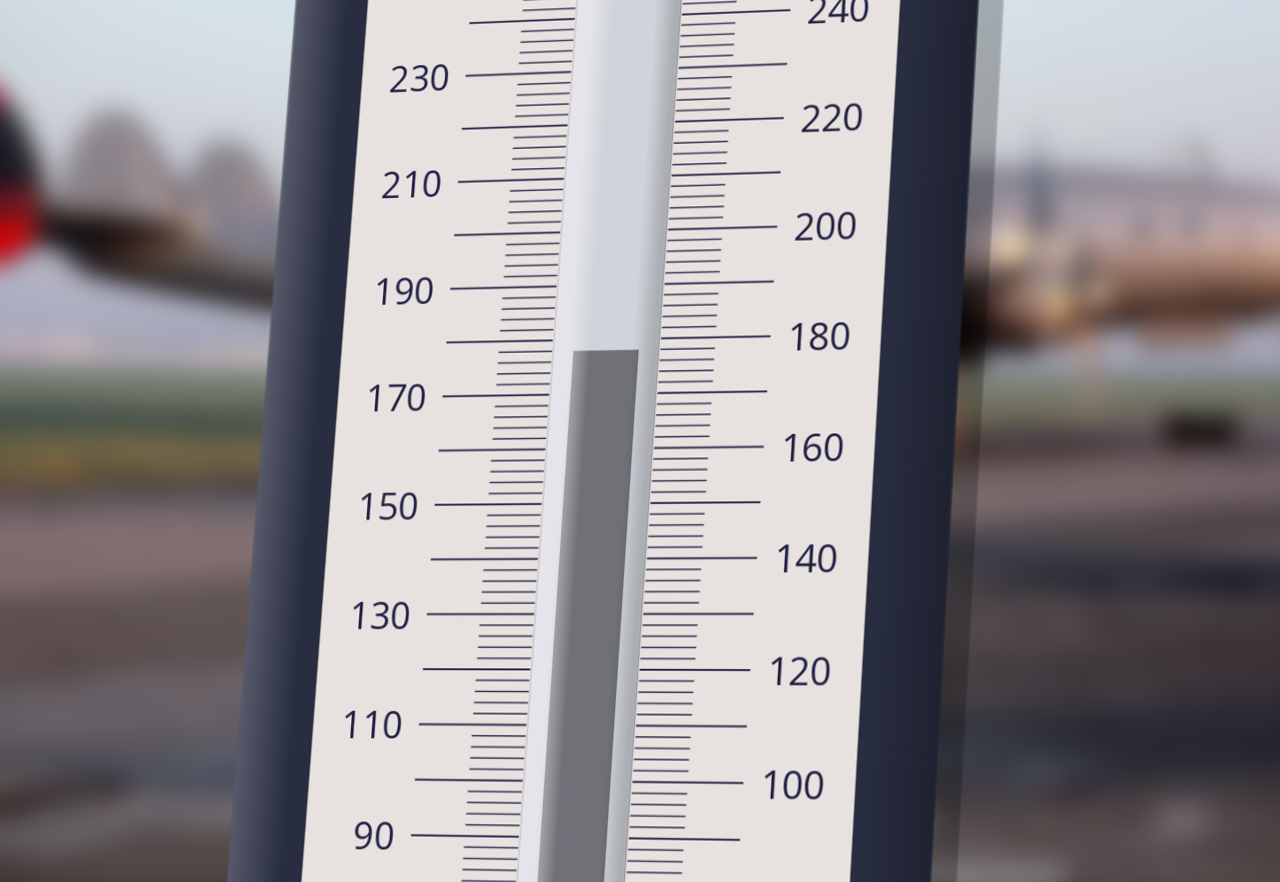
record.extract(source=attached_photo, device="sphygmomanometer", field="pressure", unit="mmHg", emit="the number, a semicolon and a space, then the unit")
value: 178; mmHg
